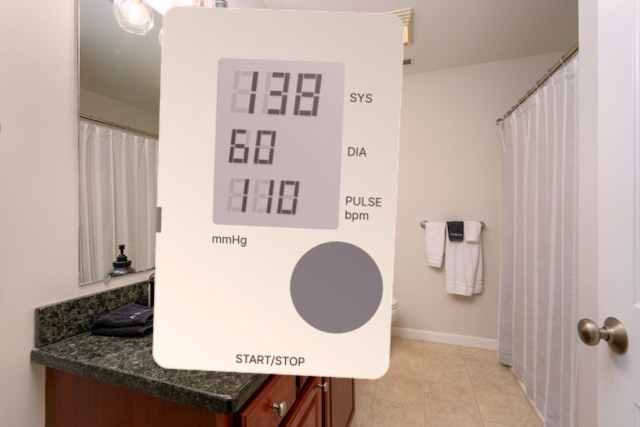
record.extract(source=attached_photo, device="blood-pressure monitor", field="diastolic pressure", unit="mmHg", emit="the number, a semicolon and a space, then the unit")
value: 60; mmHg
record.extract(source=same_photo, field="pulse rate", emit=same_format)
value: 110; bpm
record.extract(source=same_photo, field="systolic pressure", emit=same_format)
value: 138; mmHg
